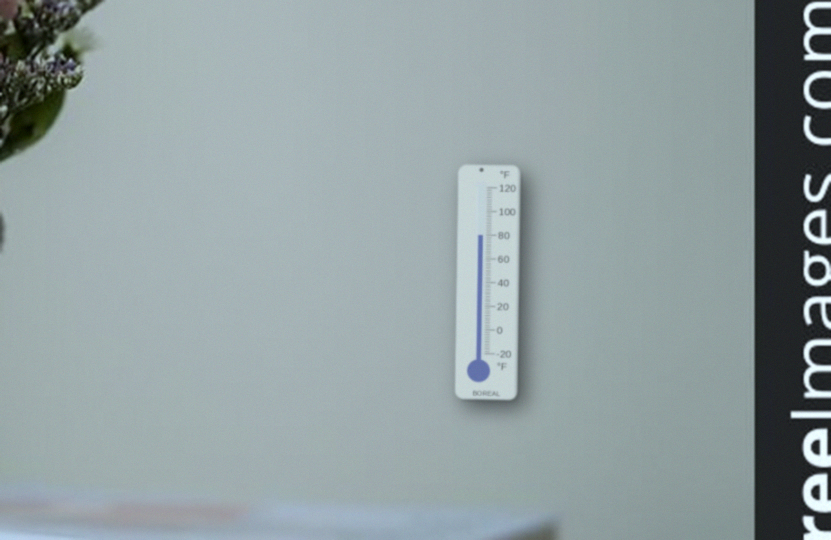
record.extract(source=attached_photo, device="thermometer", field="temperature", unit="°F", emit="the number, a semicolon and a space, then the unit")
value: 80; °F
